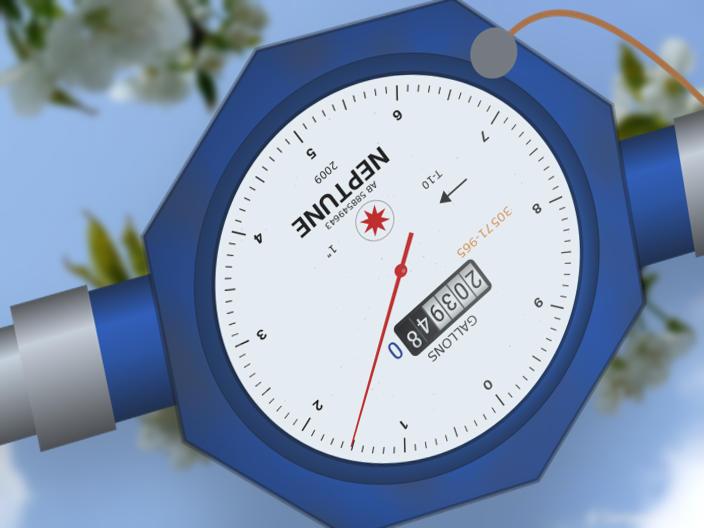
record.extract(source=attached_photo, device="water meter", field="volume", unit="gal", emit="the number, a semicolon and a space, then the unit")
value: 2039481.5; gal
